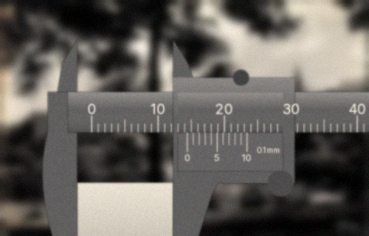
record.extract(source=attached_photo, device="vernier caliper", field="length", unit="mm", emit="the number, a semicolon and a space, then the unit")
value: 14.4; mm
